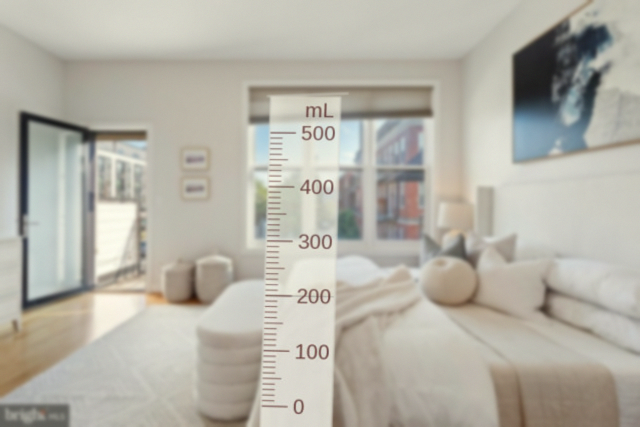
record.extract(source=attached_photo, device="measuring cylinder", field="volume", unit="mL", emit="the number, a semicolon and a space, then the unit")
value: 200; mL
